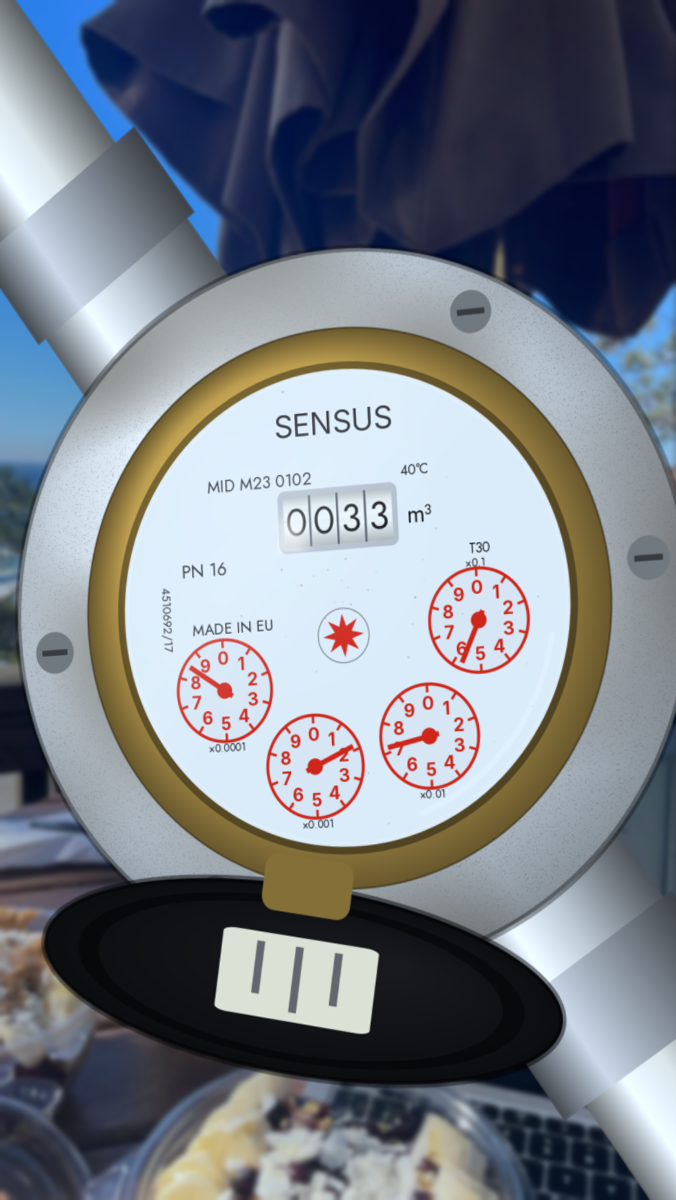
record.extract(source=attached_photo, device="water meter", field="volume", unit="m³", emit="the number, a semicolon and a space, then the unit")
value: 33.5718; m³
